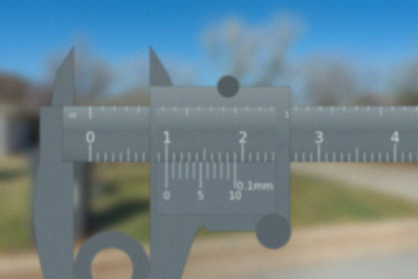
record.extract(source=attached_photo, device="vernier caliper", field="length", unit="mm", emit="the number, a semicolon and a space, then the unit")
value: 10.0; mm
